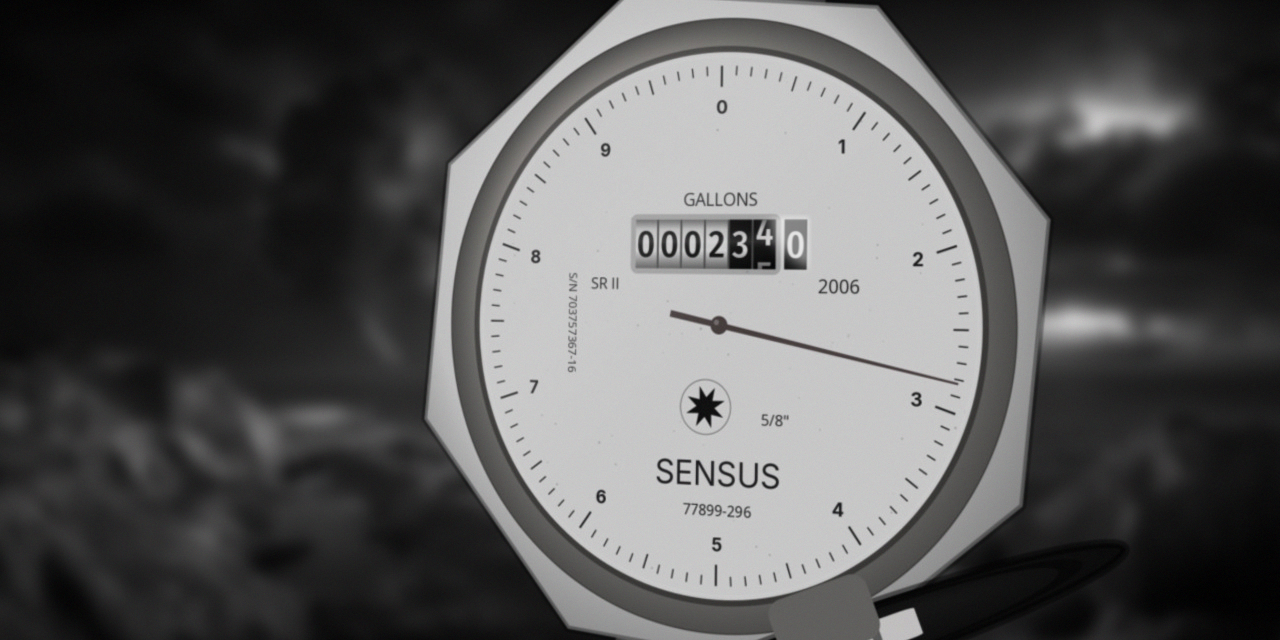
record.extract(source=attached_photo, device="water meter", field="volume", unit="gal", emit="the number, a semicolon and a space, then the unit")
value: 2342.8; gal
